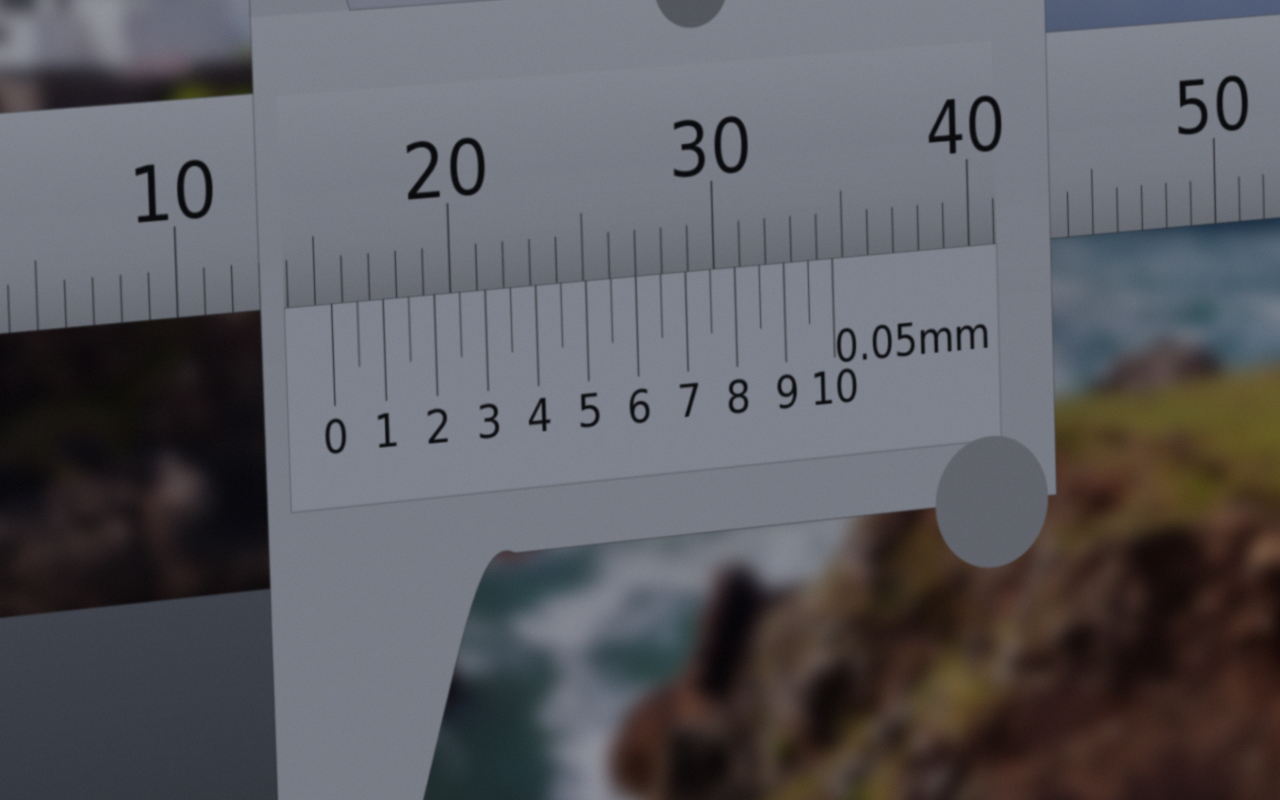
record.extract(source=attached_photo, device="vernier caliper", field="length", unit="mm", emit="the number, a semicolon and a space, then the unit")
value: 15.6; mm
